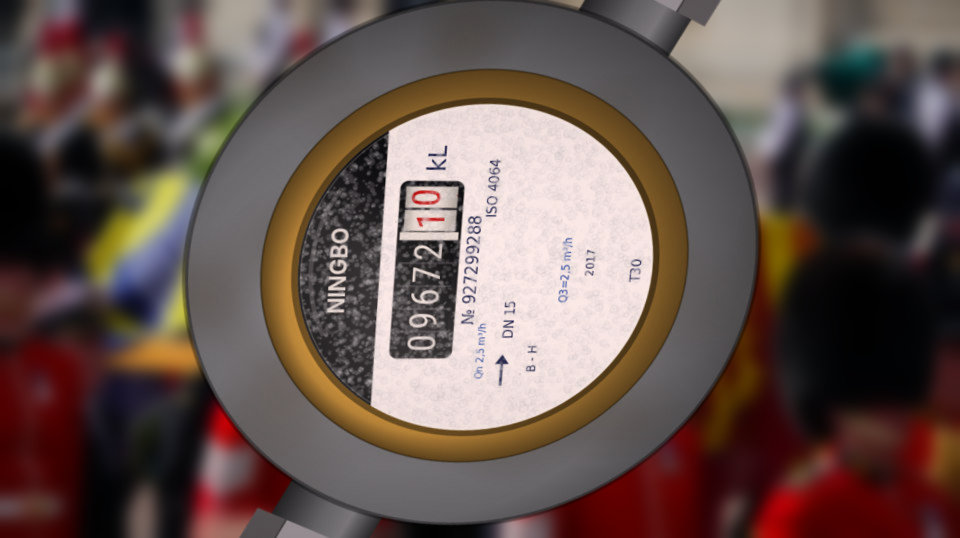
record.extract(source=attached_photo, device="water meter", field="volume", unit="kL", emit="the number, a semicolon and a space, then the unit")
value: 9672.10; kL
